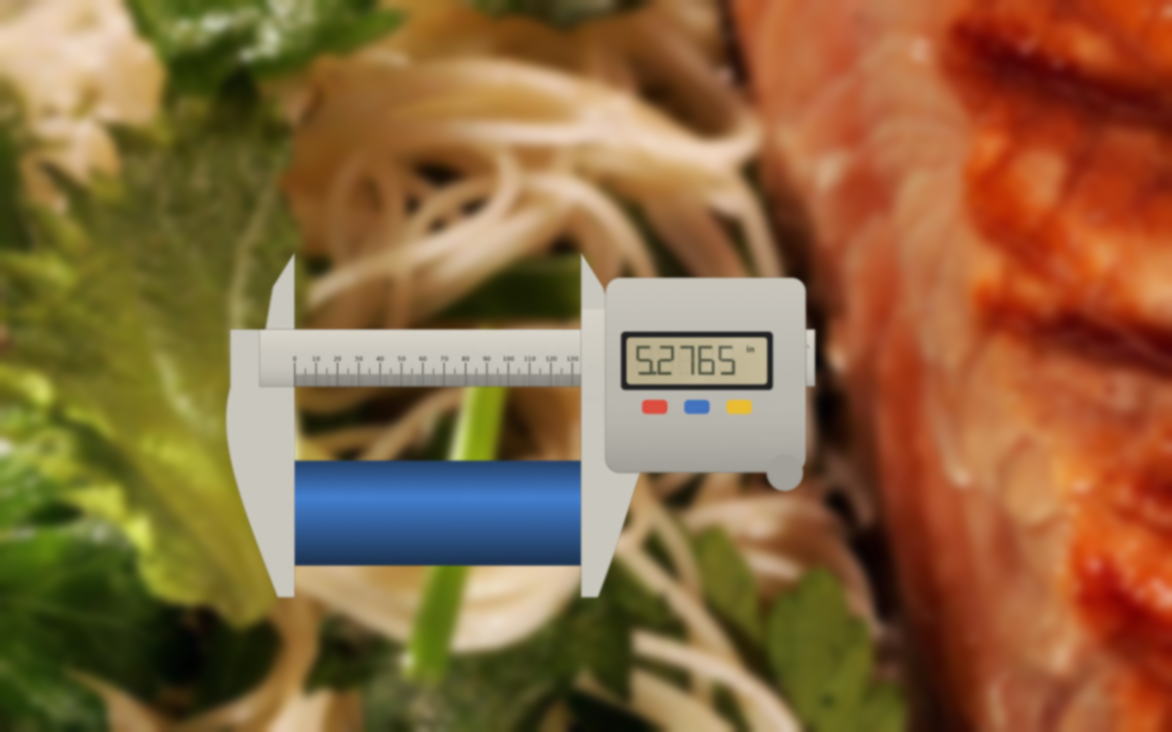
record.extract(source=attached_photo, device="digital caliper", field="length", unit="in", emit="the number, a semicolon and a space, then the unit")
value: 5.2765; in
